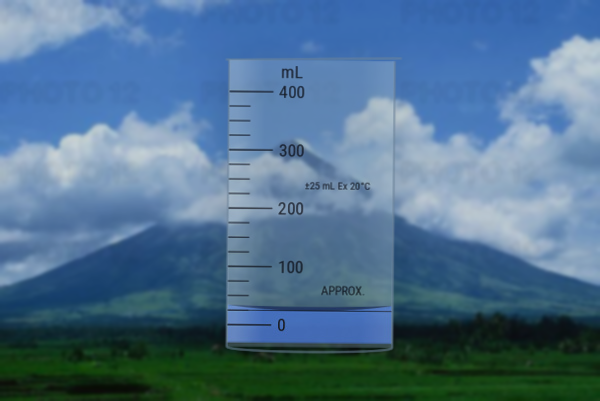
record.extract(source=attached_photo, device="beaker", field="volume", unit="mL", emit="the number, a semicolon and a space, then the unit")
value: 25; mL
